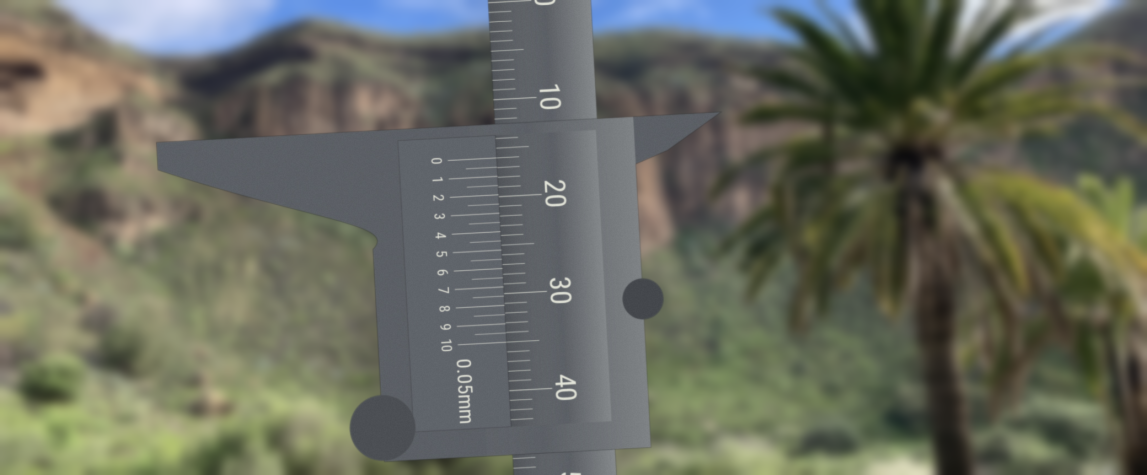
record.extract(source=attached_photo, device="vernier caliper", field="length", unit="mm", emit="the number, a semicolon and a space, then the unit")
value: 16.0; mm
